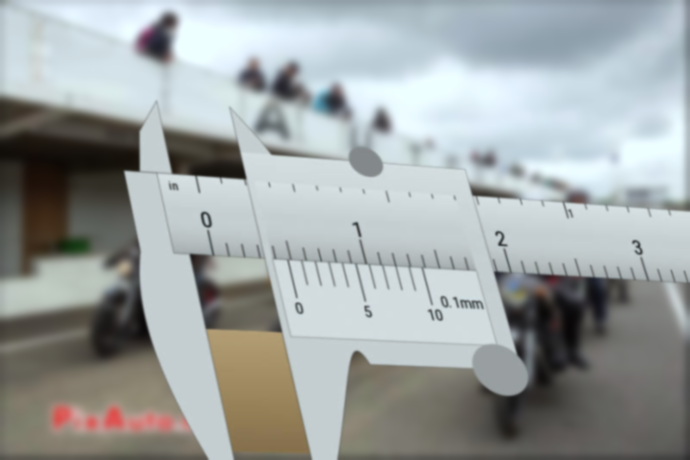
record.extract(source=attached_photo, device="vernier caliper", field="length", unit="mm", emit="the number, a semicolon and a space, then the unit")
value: 4.8; mm
